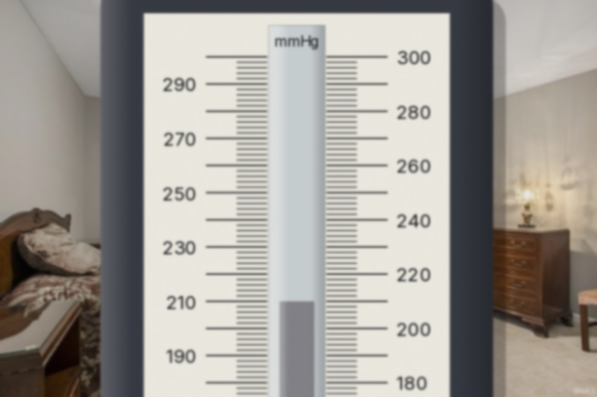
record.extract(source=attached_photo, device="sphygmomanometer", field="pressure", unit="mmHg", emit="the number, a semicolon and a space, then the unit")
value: 210; mmHg
